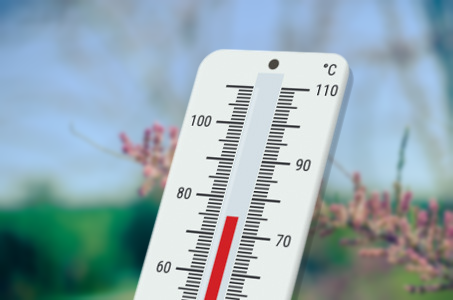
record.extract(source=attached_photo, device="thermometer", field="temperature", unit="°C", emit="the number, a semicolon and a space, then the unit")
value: 75; °C
